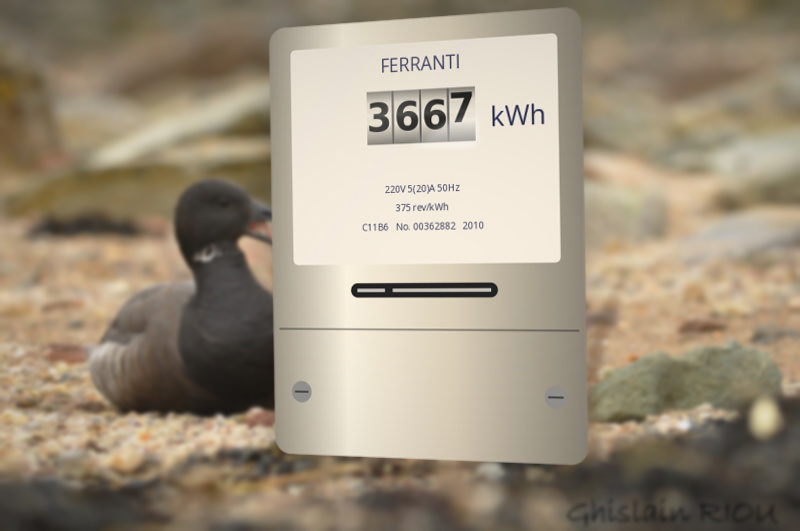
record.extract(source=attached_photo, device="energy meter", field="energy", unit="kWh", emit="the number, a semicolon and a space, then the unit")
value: 3667; kWh
